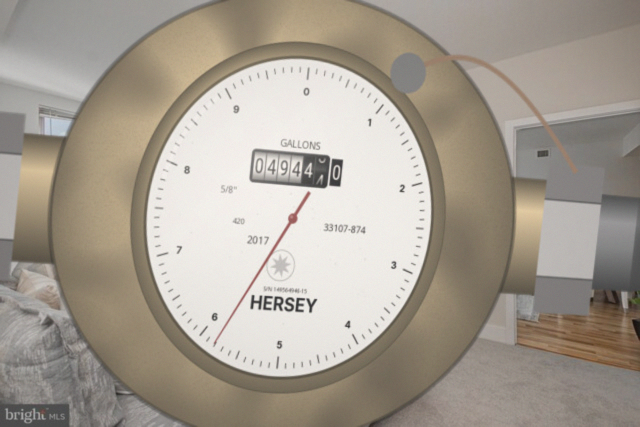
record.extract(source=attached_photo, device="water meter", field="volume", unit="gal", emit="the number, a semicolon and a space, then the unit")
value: 494435.8; gal
